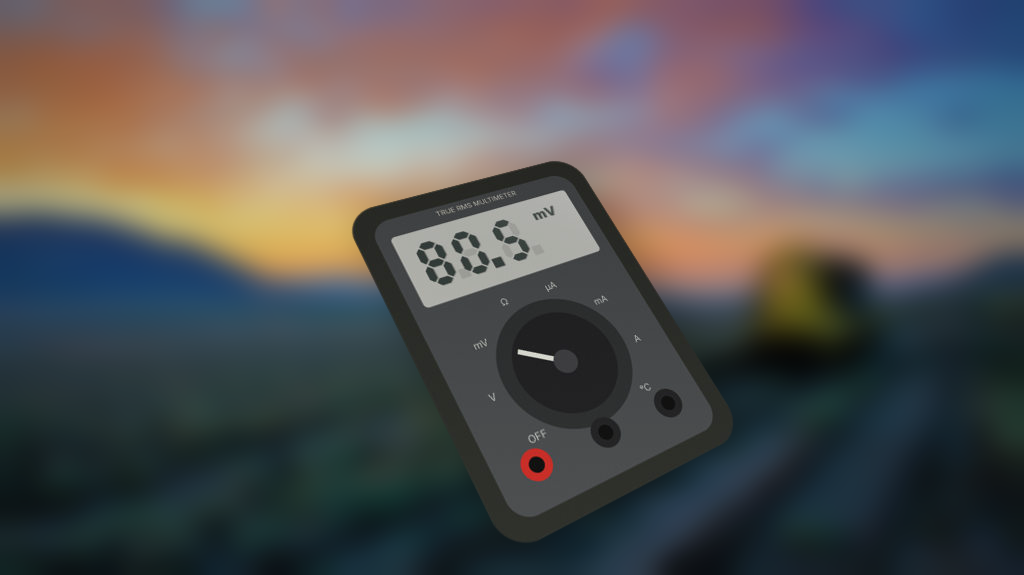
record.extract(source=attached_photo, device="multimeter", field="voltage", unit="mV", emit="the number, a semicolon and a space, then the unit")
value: 80.5; mV
